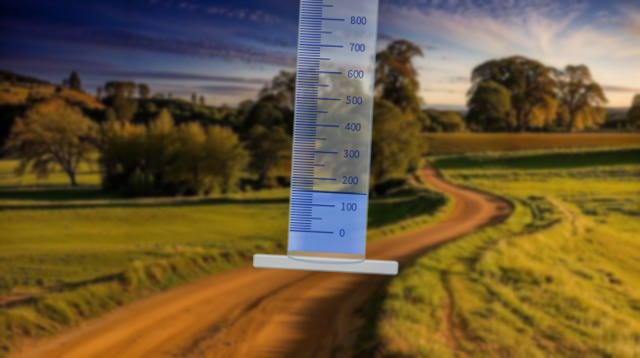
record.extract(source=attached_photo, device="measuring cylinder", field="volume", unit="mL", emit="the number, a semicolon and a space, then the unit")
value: 150; mL
